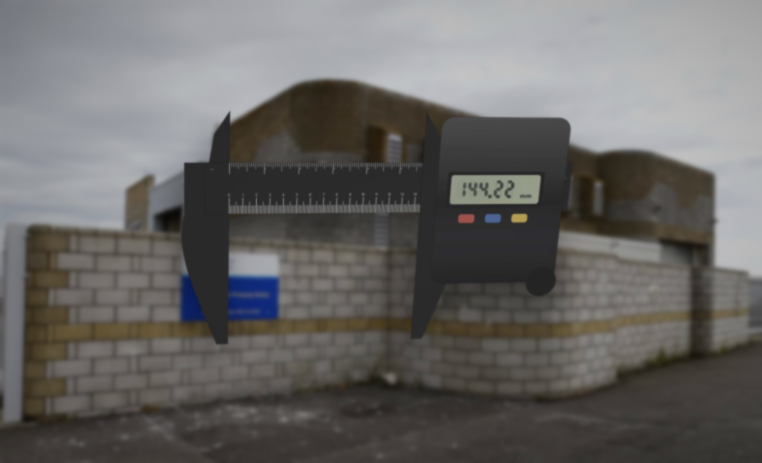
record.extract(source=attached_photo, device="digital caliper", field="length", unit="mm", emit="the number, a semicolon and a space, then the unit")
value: 144.22; mm
